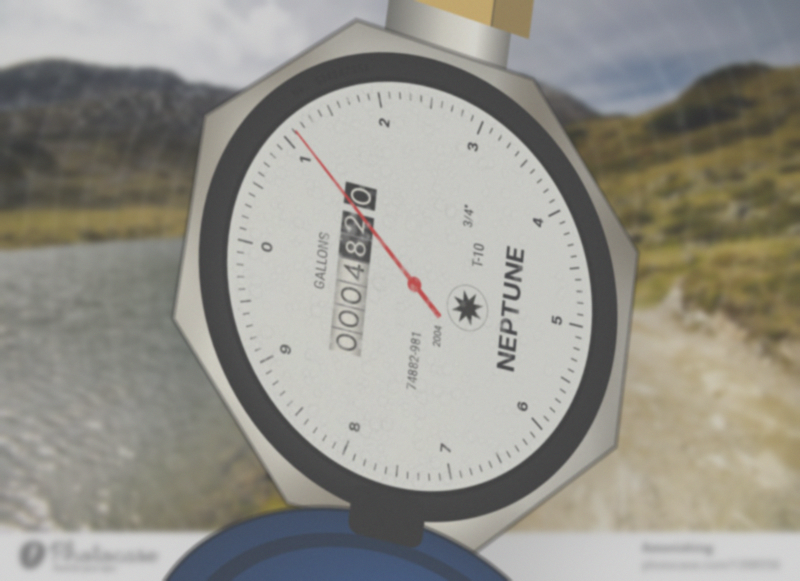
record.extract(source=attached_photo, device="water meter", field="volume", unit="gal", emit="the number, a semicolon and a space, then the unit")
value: 4821.1; gal
